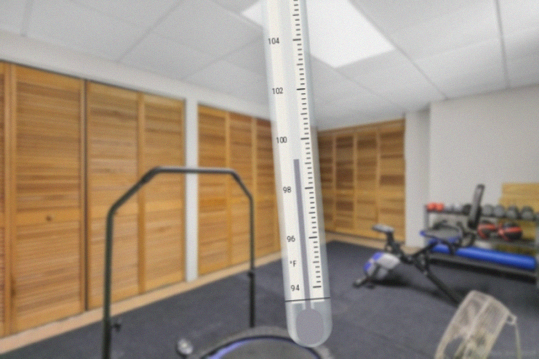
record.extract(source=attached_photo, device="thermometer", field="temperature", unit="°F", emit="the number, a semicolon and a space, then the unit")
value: 99.2; °F
